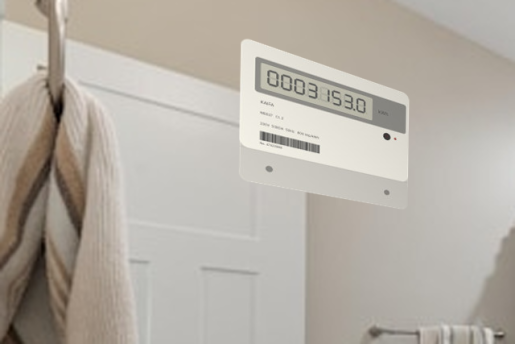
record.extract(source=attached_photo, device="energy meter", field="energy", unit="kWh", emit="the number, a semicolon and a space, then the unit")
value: 3153.0; kWh
